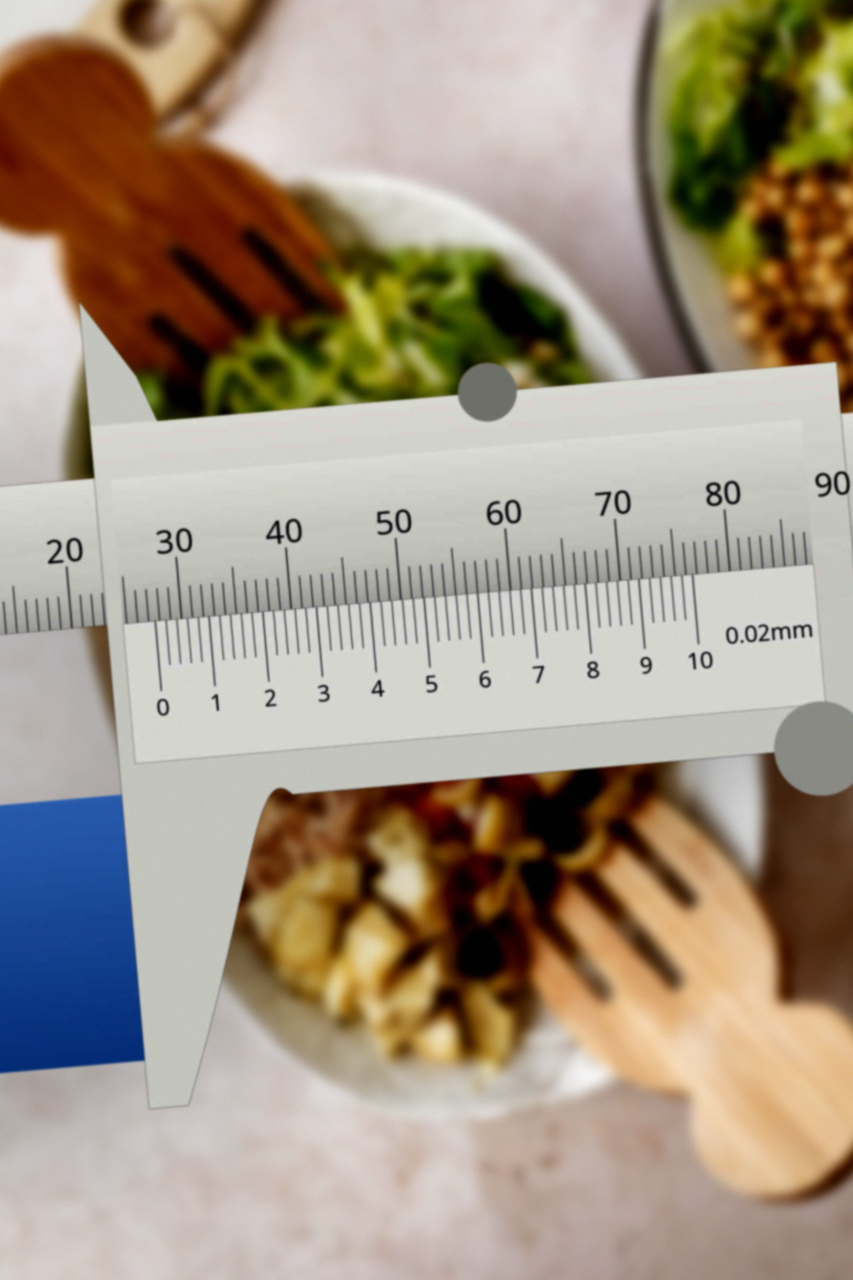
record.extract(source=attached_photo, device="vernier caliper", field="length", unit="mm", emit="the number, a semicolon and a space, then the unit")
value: 27.6; mm
